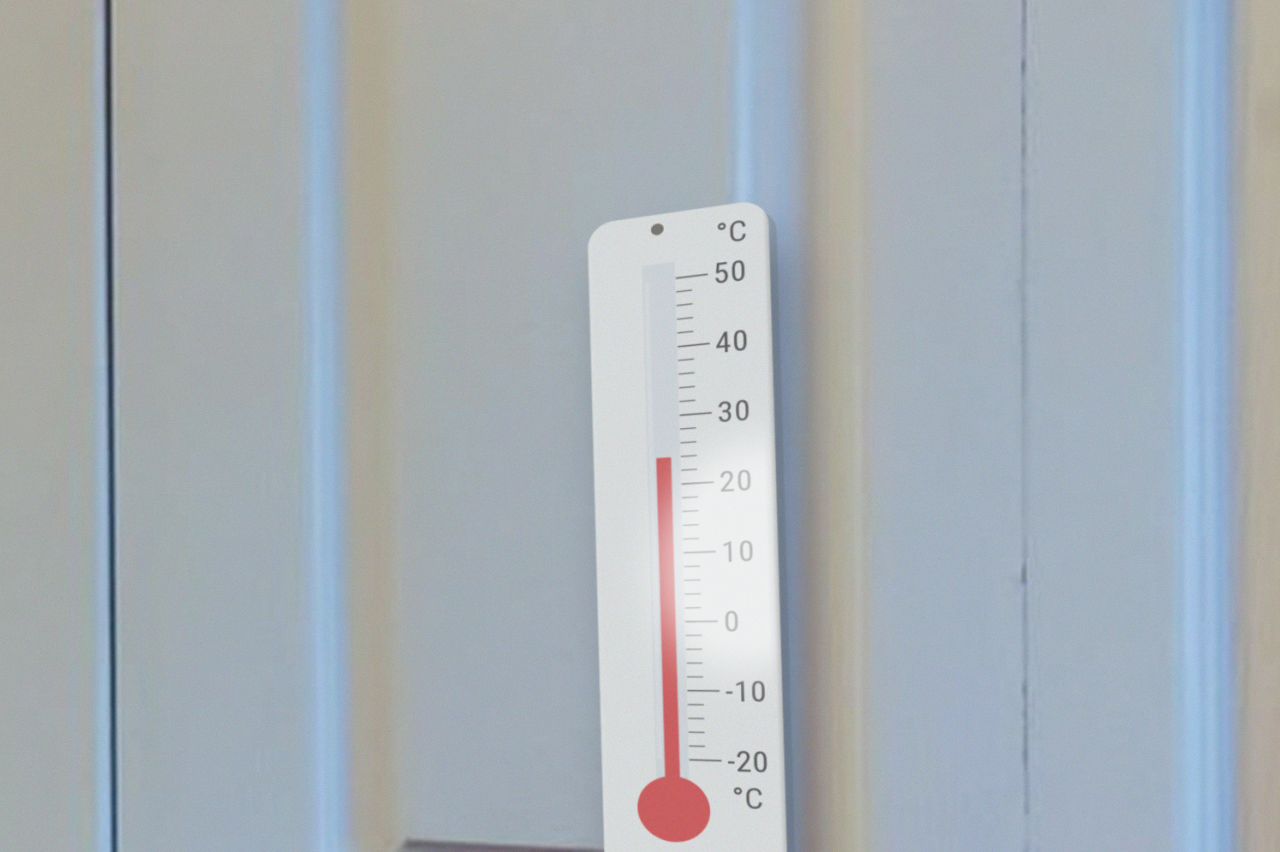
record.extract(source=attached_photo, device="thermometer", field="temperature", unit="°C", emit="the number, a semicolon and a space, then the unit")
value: 24; °C
